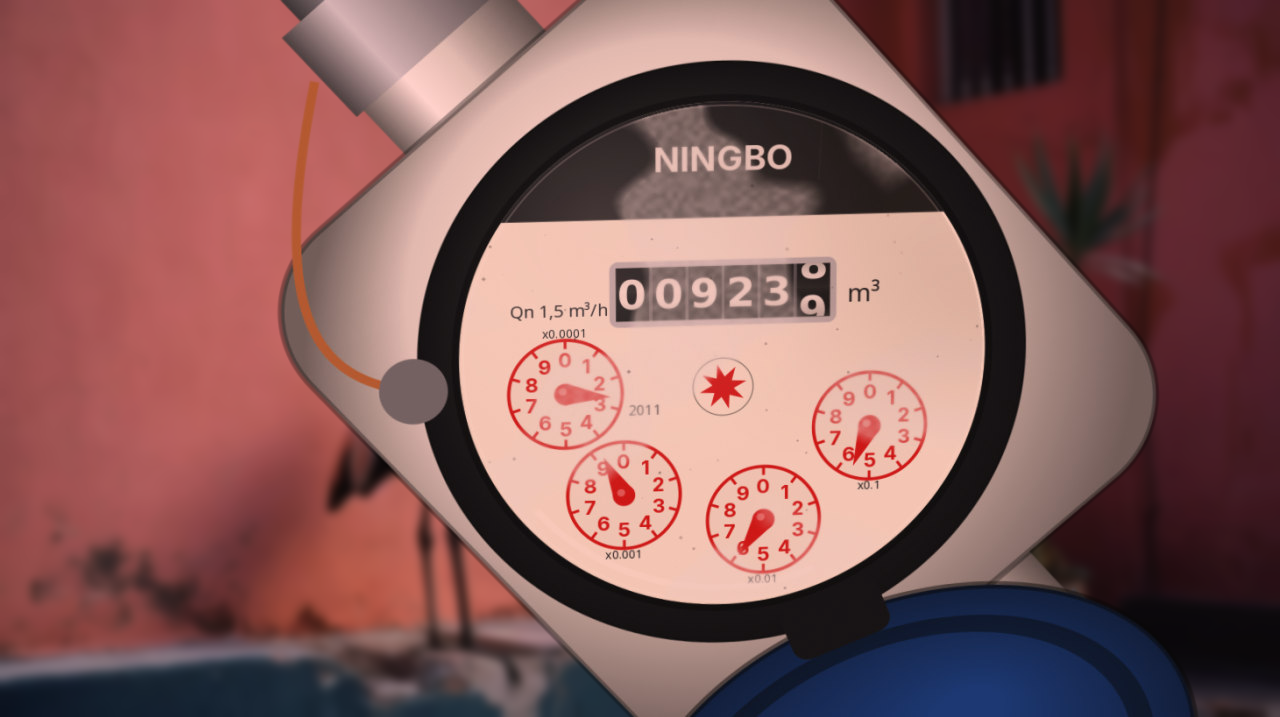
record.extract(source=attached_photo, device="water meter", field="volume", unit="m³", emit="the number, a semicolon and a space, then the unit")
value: 9238.5592; m³
